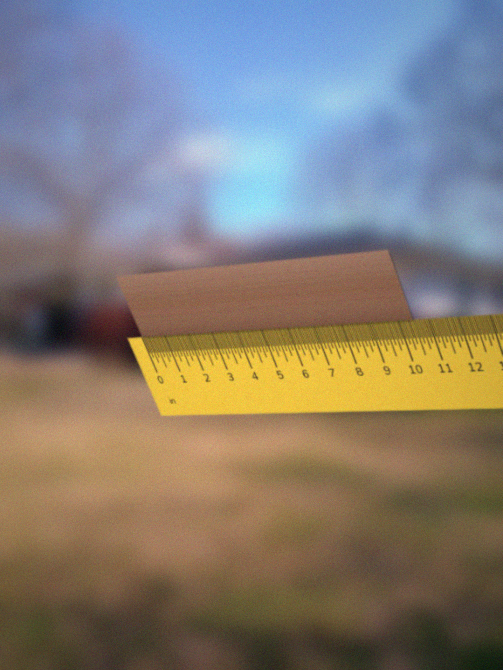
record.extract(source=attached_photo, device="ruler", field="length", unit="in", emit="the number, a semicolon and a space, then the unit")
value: 10.5; in
